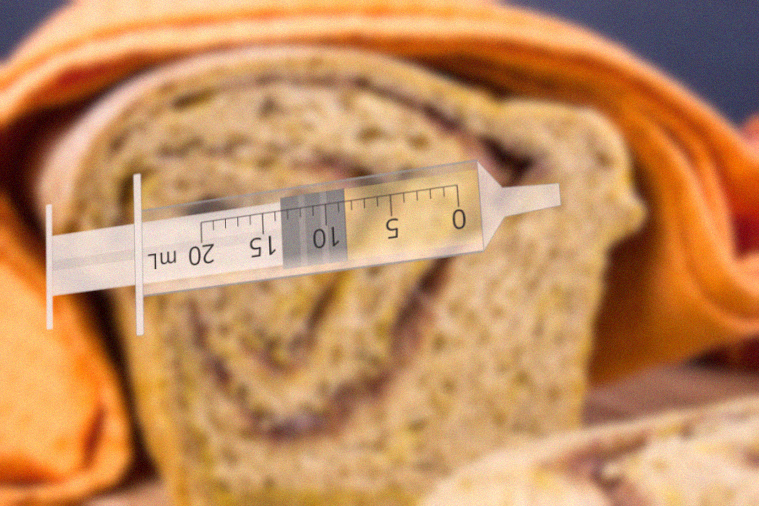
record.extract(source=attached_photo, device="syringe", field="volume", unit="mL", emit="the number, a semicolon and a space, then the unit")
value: 8.5; mL
